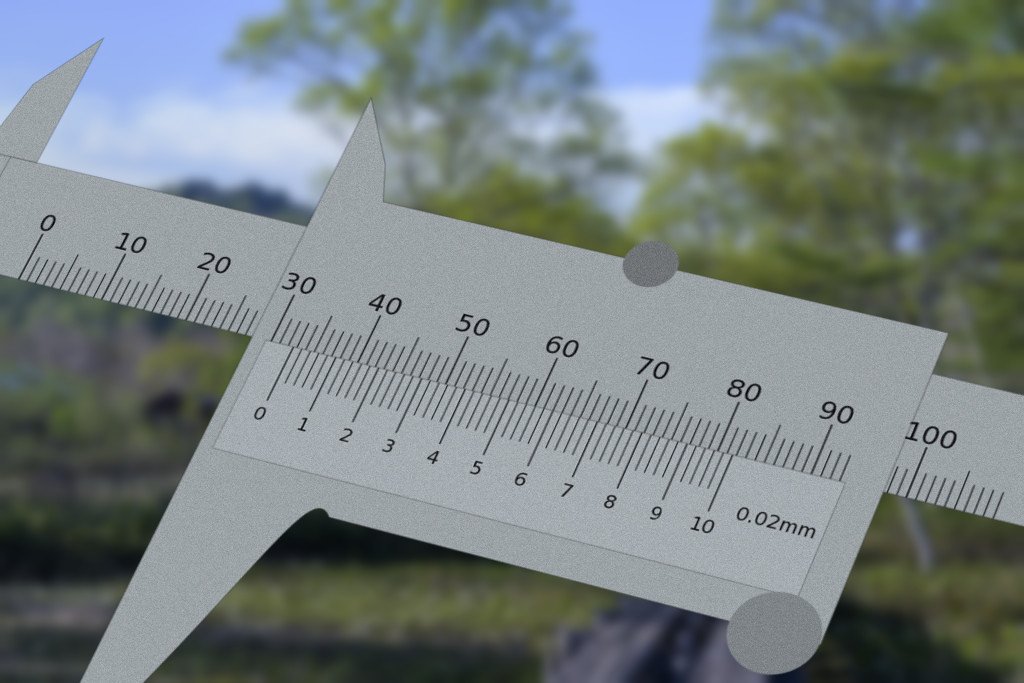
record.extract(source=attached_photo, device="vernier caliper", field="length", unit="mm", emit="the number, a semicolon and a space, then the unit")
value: 32.6; mm
